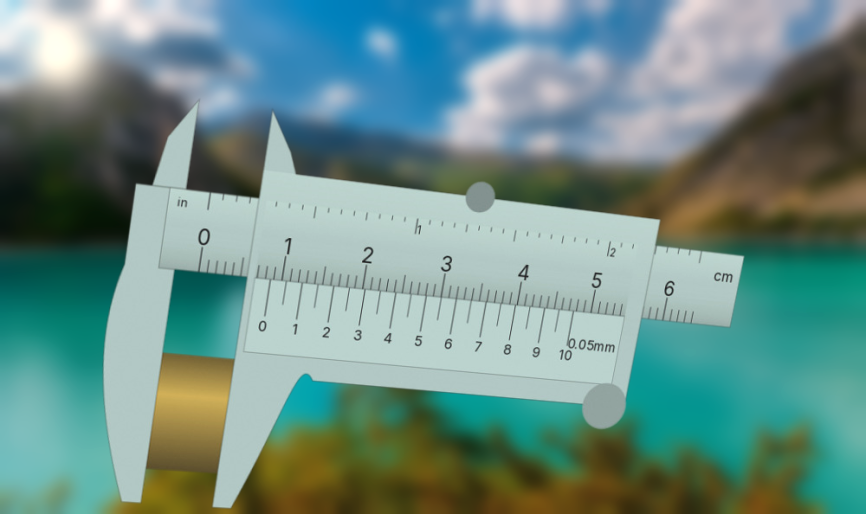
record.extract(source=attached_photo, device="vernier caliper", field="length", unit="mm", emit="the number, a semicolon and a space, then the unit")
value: 8.6; mm
